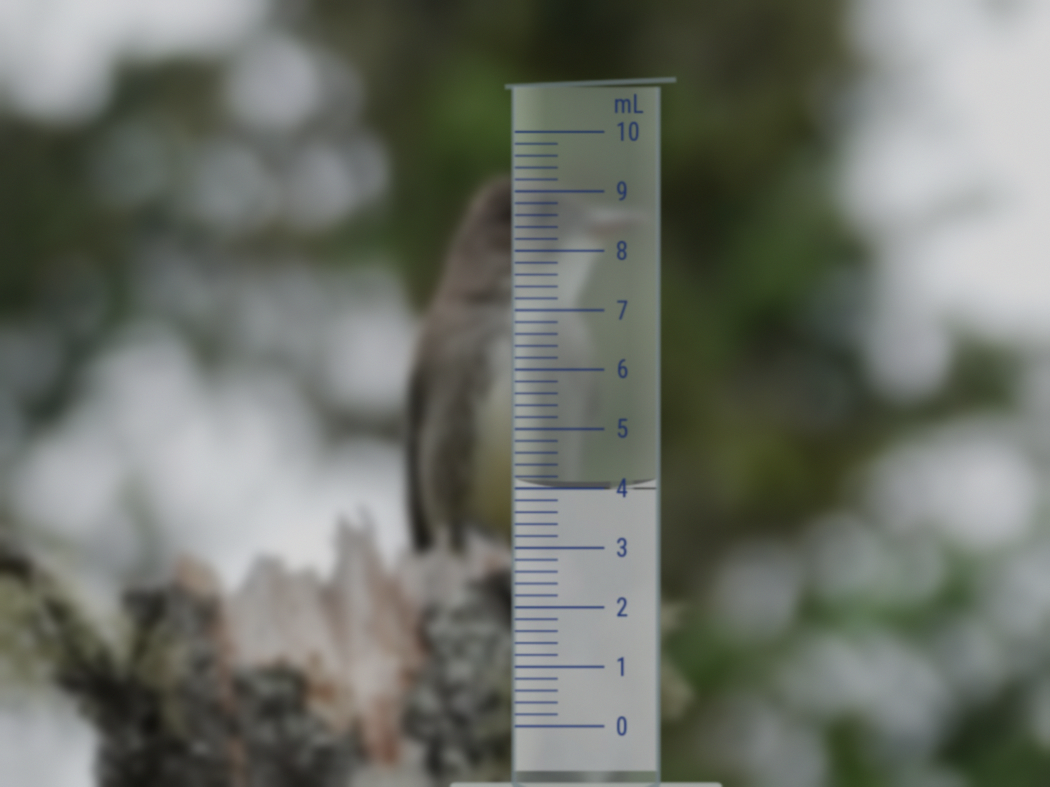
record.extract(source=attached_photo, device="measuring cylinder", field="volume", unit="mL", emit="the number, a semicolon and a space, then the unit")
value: 4; mL
